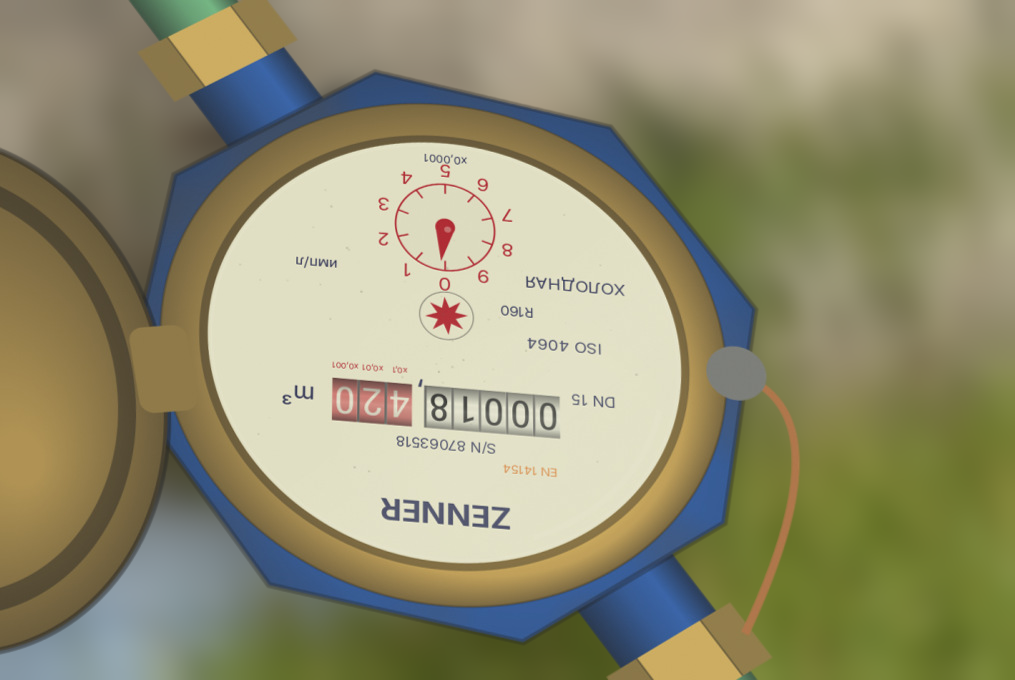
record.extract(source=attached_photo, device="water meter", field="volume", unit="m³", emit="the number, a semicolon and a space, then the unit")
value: 18.4200; m³
